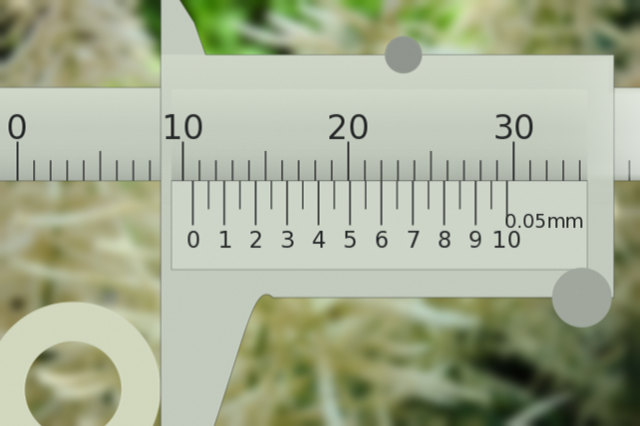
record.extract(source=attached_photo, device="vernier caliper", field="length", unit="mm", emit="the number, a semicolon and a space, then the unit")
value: 10.6; mm
